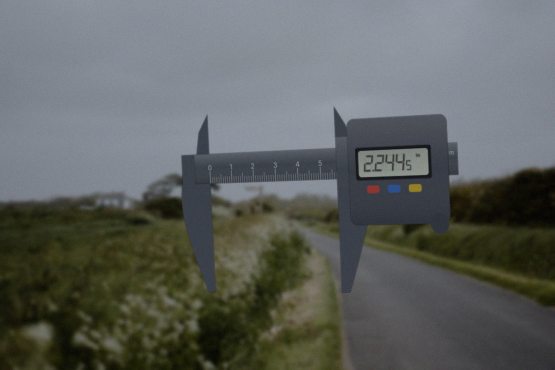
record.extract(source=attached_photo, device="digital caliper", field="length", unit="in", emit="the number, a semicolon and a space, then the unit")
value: 2.2445; in
